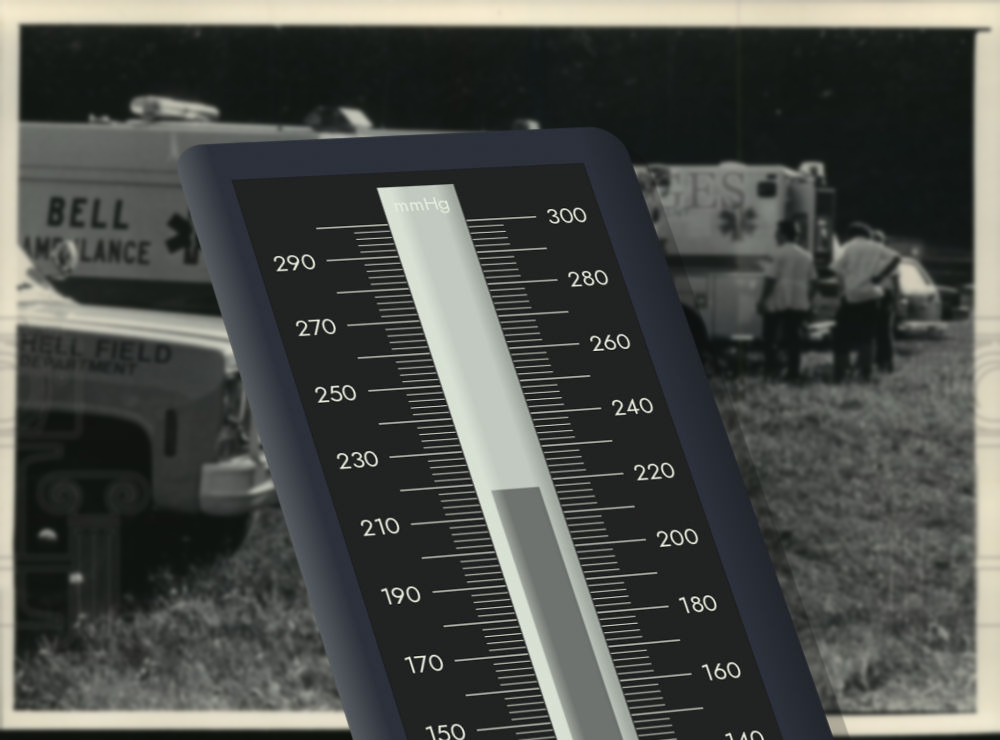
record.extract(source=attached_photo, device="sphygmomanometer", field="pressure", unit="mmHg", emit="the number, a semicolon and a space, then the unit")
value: 218; mmHg
